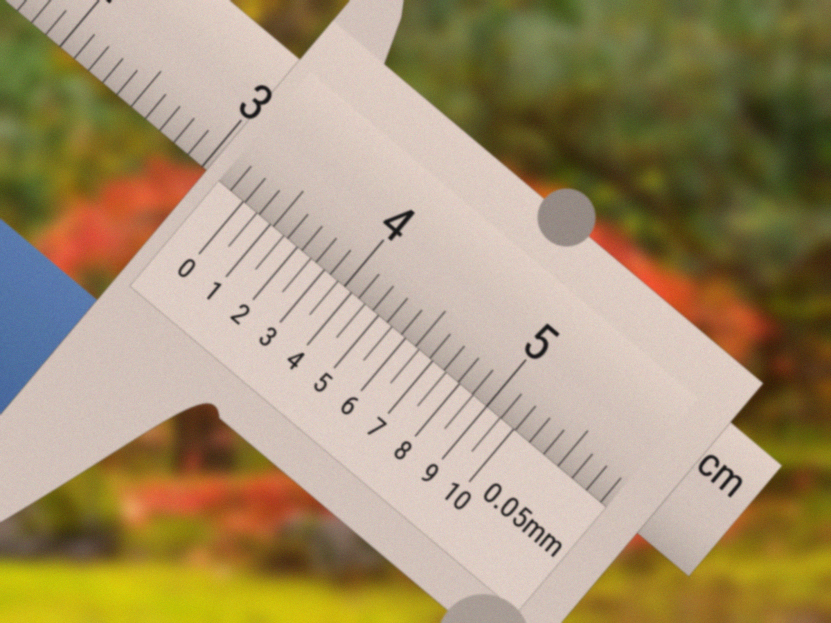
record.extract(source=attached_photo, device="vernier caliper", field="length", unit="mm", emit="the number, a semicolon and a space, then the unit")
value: 32.9; mm
